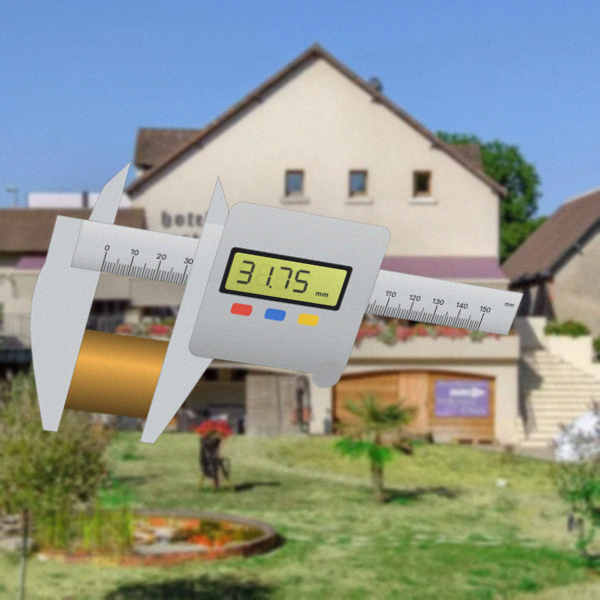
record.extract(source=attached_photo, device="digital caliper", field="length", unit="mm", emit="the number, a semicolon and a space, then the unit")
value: 31.75; mm
